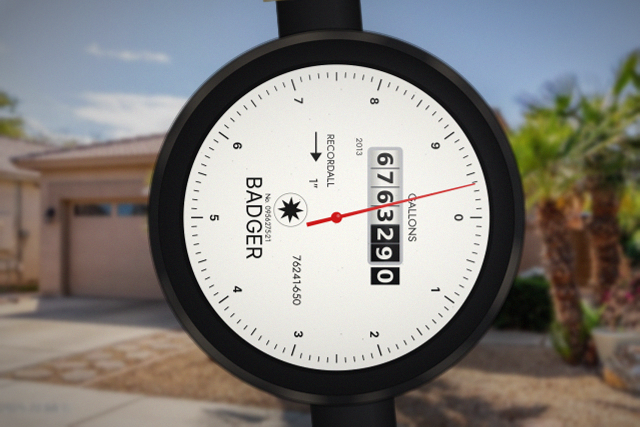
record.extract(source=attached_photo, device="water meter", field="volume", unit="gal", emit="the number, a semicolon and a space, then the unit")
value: 6763289.6; gal
